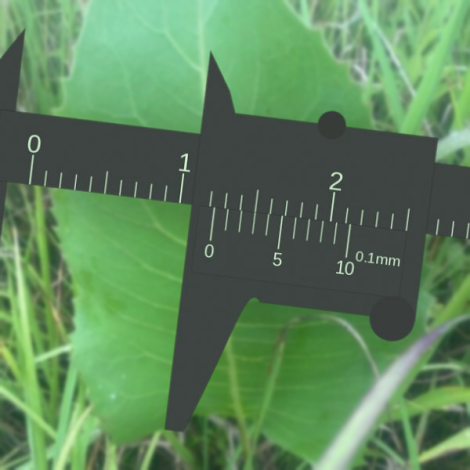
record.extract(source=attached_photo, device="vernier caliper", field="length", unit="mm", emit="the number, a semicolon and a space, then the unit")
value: 12.3; mm
